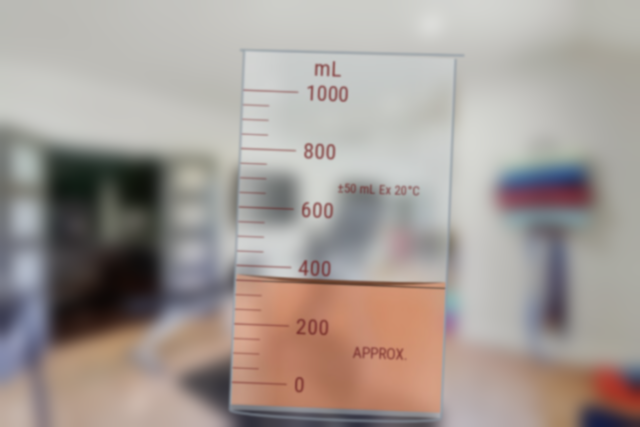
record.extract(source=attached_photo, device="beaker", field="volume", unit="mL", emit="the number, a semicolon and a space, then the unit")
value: 350; mL
